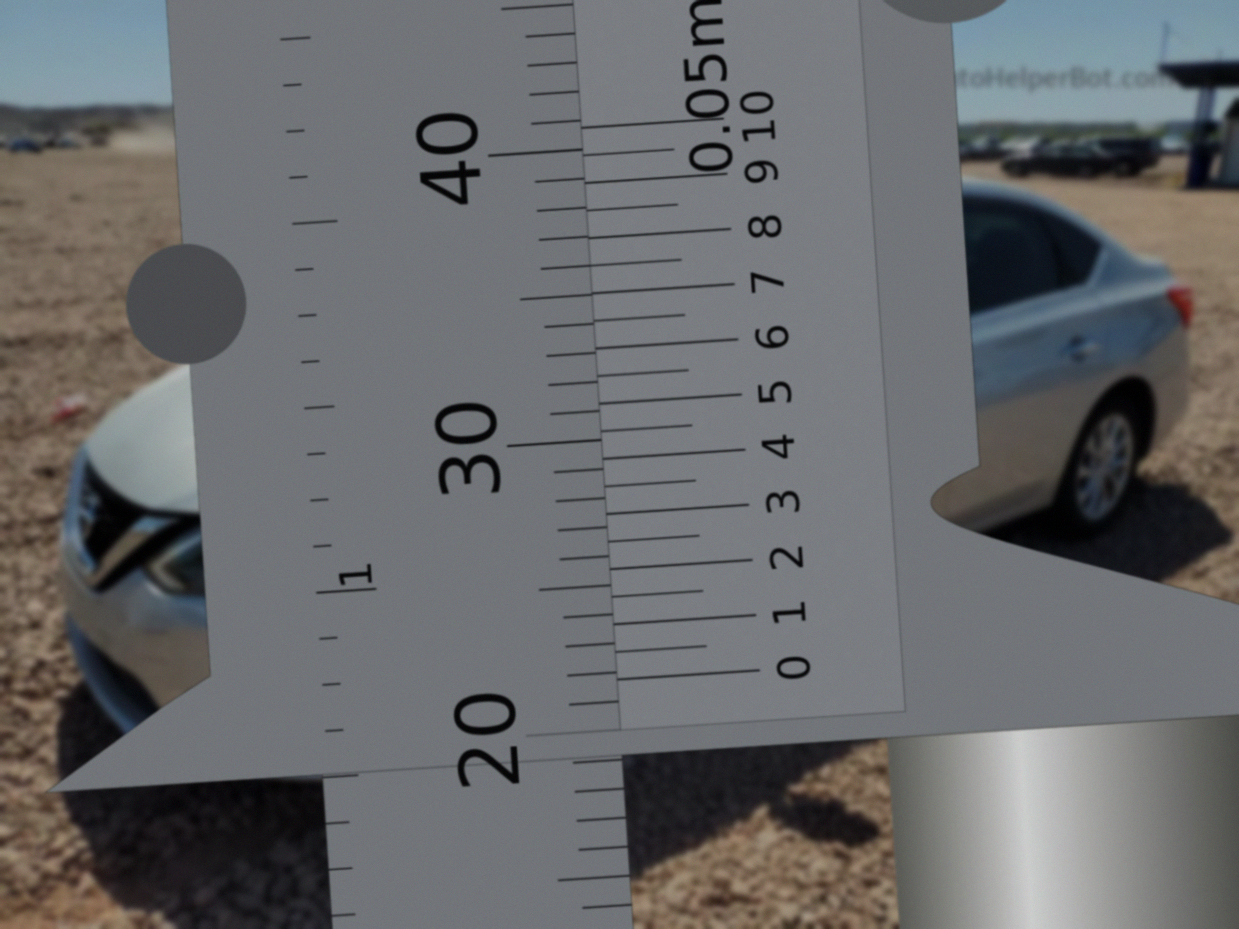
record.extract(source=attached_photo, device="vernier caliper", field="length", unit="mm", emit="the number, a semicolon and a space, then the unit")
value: 21.75; mm
